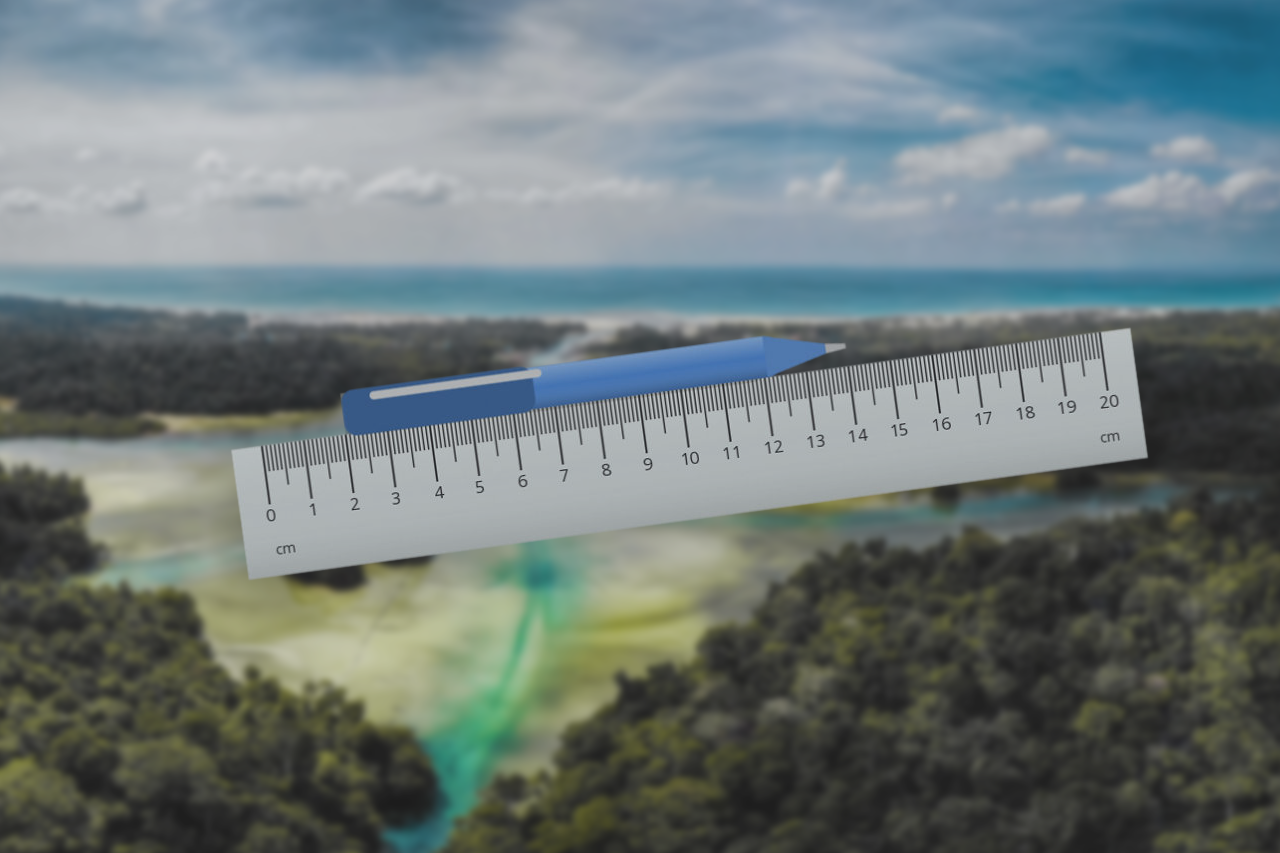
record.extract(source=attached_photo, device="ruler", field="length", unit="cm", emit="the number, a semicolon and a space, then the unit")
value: 12; cm
